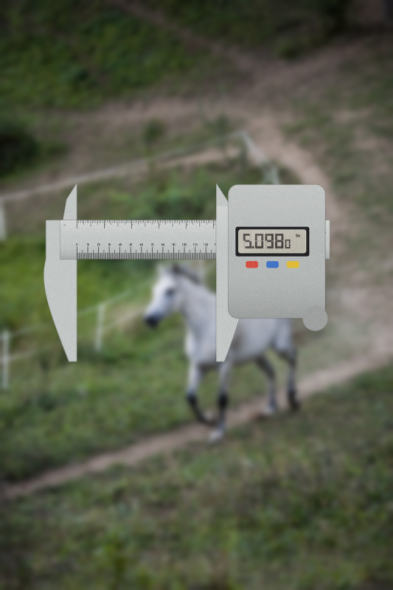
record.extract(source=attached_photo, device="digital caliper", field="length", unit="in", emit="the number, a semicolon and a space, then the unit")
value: 5.0980; in
